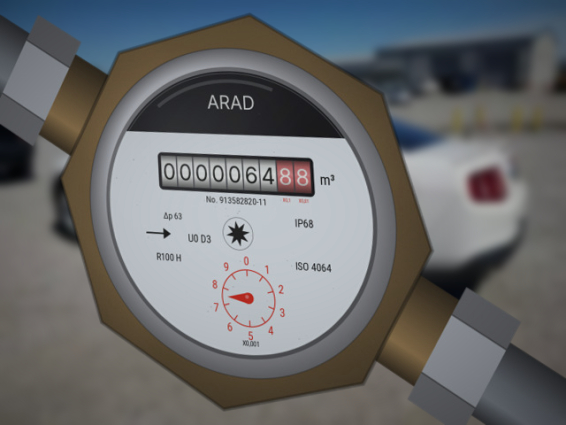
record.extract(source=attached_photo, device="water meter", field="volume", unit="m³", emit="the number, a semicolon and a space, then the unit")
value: 64.887; m³
